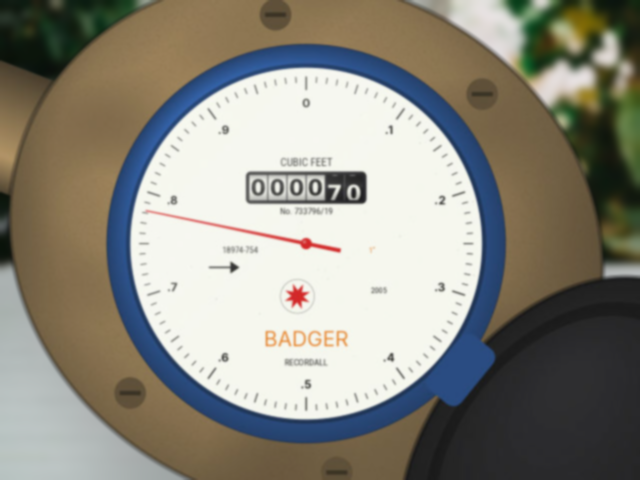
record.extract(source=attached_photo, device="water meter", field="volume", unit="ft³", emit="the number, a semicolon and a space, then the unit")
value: 69.78; ft³
